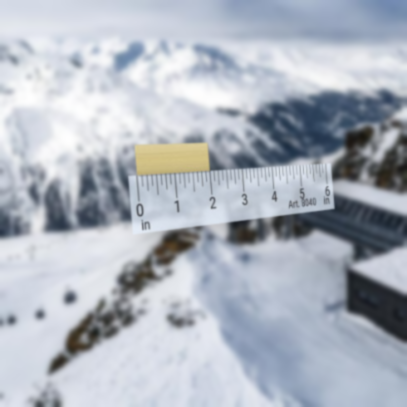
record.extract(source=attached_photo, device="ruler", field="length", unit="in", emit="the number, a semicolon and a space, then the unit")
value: 2; in
